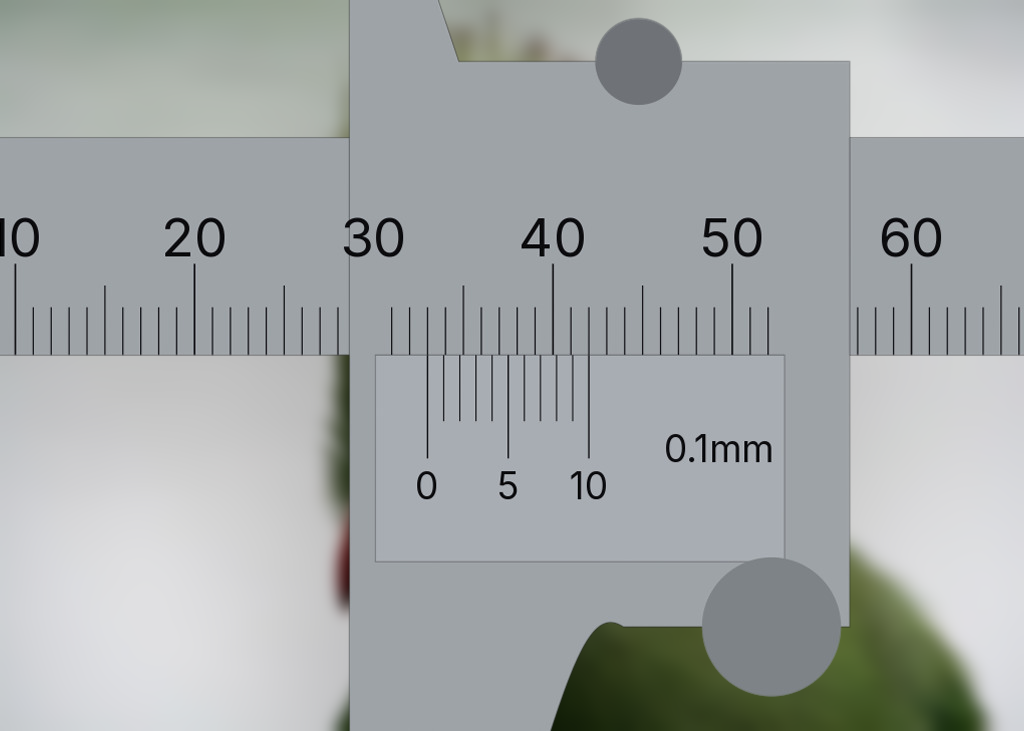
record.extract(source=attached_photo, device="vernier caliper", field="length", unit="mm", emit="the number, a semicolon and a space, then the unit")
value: 33.0; mm
